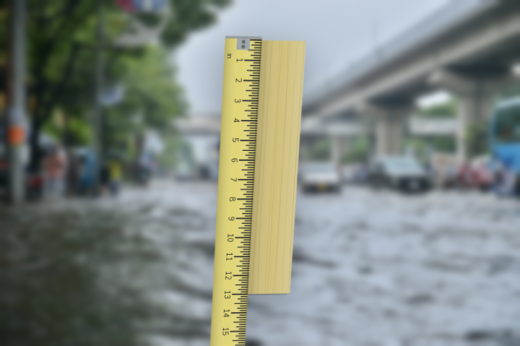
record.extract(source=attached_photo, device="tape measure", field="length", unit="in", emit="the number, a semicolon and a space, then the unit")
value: 13; in
